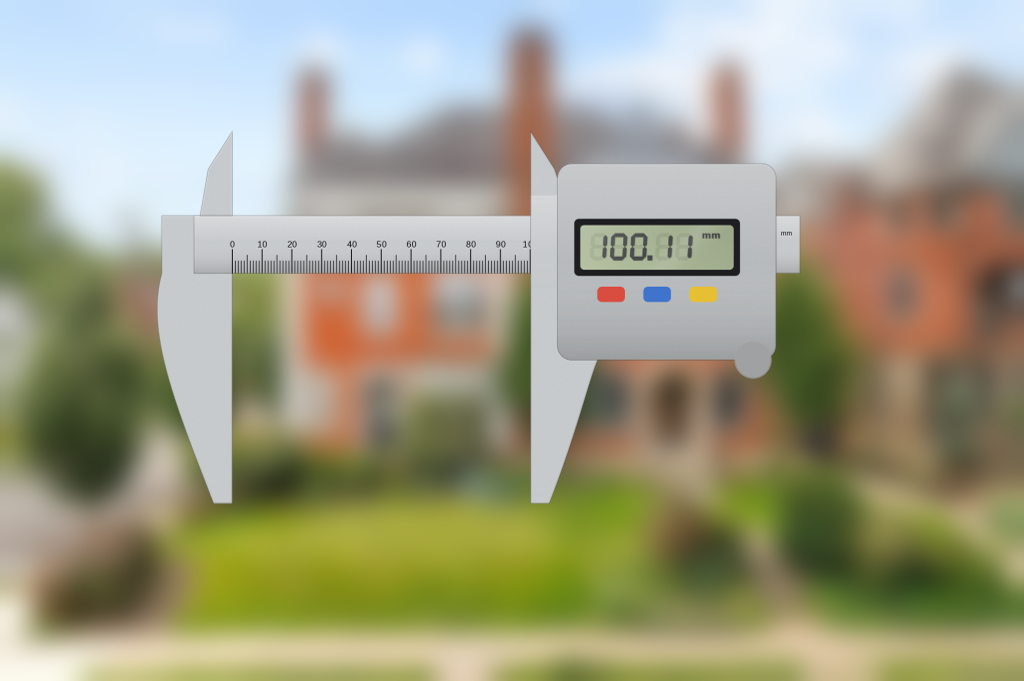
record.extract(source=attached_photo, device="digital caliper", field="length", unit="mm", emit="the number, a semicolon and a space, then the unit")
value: 100.11; mm
